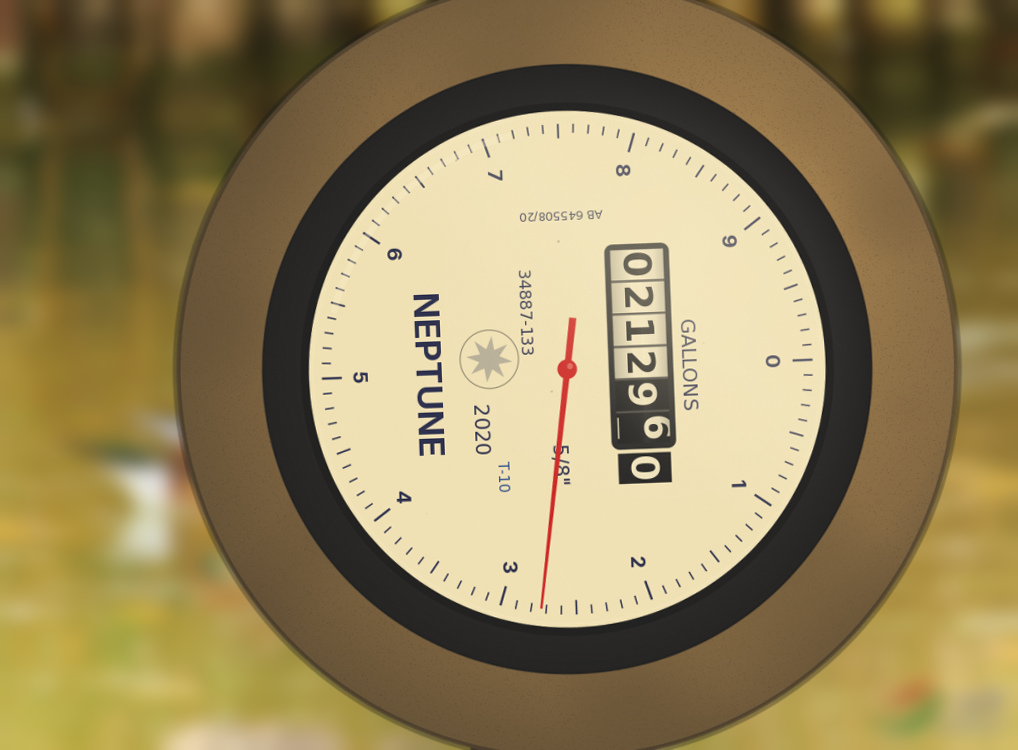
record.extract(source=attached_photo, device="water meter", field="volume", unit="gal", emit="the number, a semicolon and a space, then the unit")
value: 212962.7; gal
